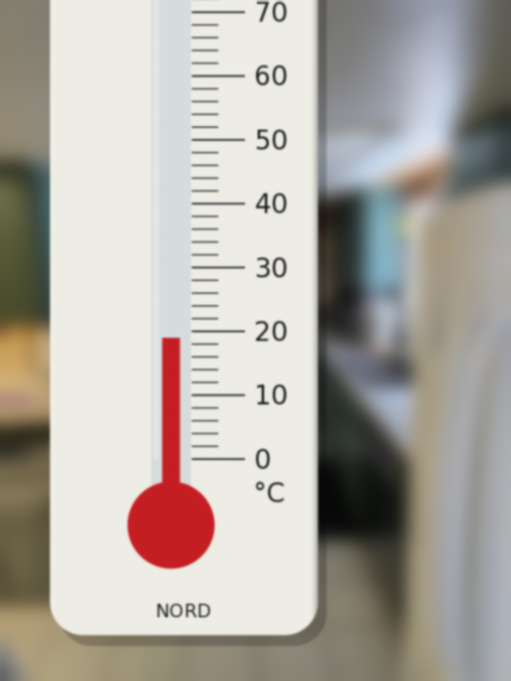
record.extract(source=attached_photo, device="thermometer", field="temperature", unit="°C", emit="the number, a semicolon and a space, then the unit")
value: 19; °C
